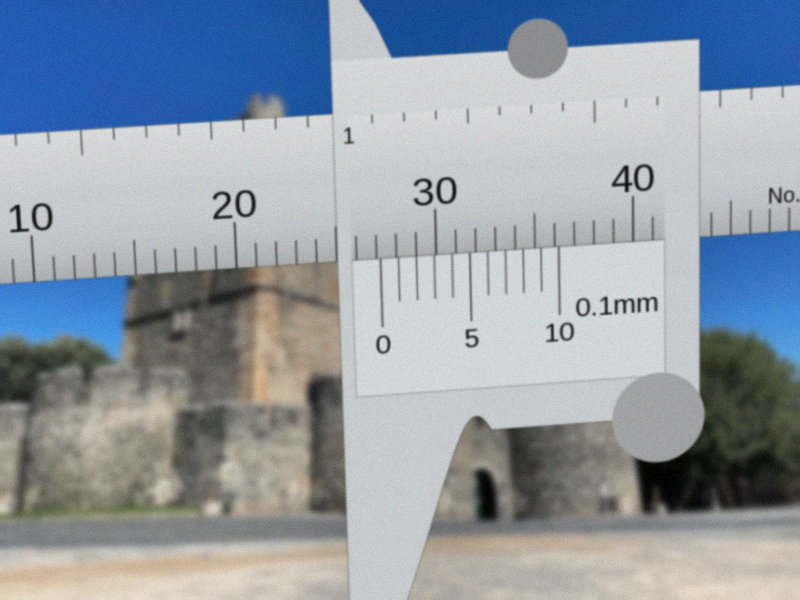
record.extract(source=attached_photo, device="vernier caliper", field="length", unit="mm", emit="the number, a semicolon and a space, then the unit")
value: 27.2; mm
